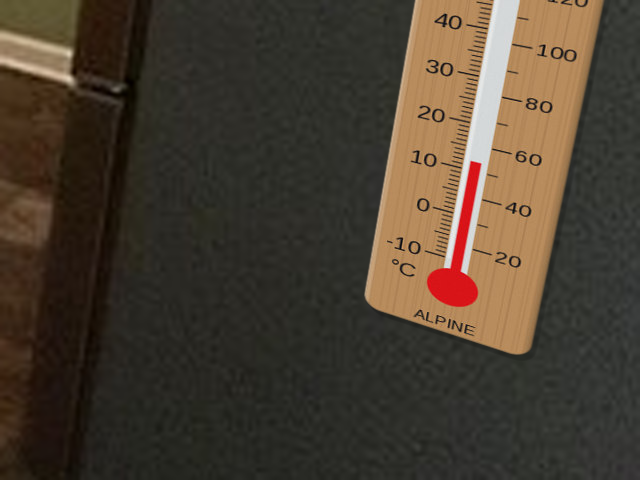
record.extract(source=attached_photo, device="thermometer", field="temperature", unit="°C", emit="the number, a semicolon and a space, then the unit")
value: 12; °C
